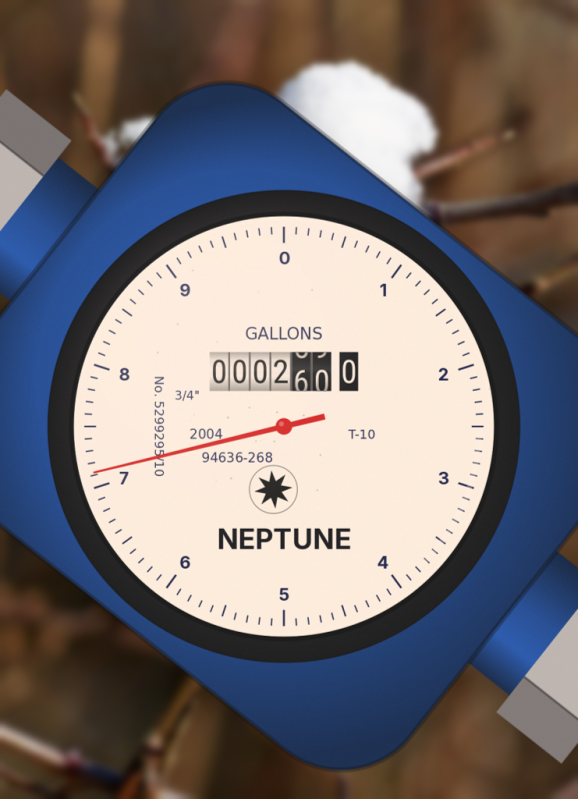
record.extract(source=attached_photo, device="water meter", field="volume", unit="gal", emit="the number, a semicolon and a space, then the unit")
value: 2597.1; gal
